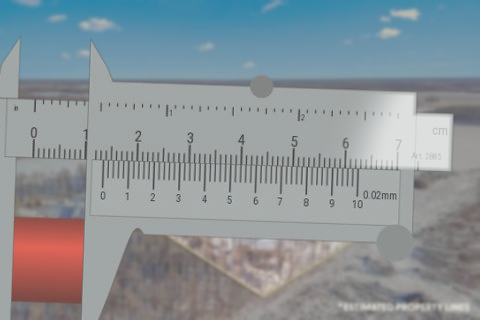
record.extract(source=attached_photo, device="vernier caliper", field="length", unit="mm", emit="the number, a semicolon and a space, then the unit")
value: 13.5; mm
